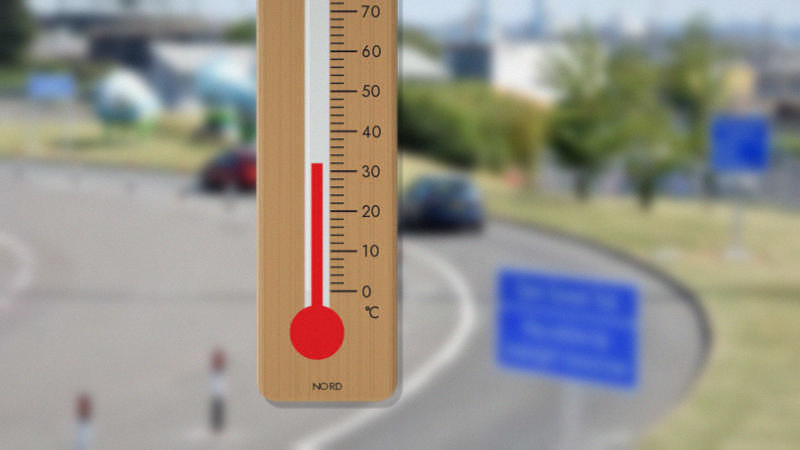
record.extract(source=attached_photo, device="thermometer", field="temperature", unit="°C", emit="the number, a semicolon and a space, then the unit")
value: 32; °C
